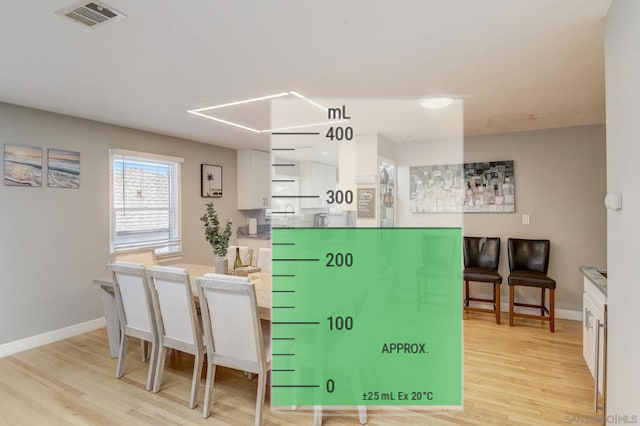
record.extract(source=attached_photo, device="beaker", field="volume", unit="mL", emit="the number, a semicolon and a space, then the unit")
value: 250; mL
